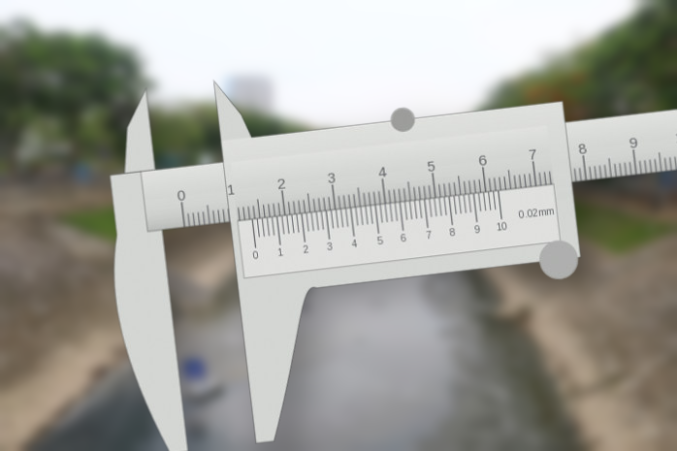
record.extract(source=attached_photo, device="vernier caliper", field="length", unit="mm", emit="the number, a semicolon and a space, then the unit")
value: 13.5; mm
